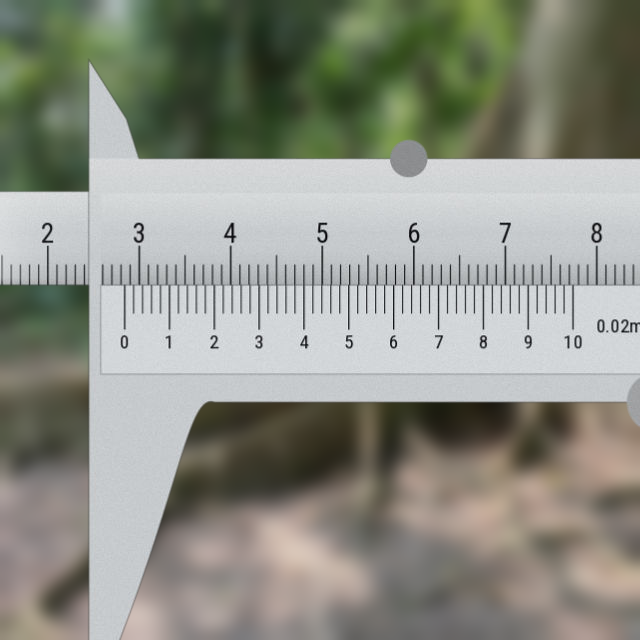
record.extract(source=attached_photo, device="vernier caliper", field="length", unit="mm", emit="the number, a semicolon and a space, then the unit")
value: 28.4; mm
